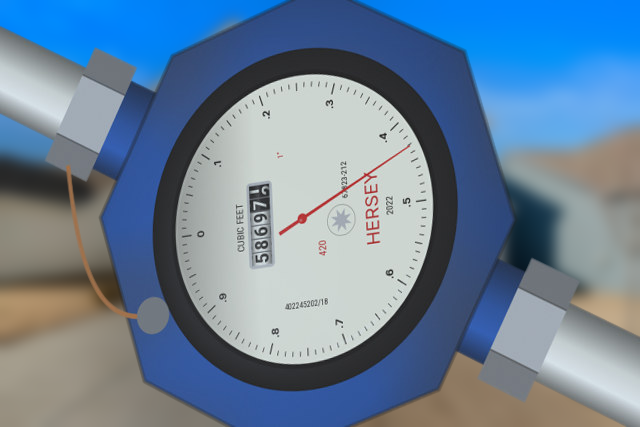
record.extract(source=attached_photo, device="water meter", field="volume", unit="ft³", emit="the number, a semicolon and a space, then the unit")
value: 586971.43; ft³
